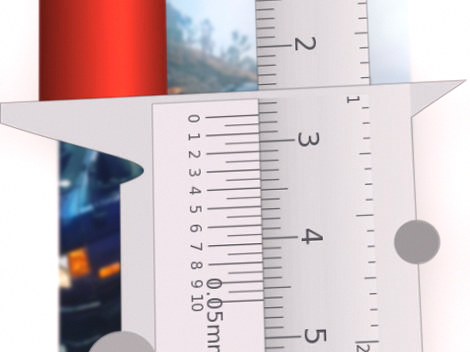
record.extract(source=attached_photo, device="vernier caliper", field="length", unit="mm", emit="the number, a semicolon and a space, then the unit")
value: 27.2; mm
